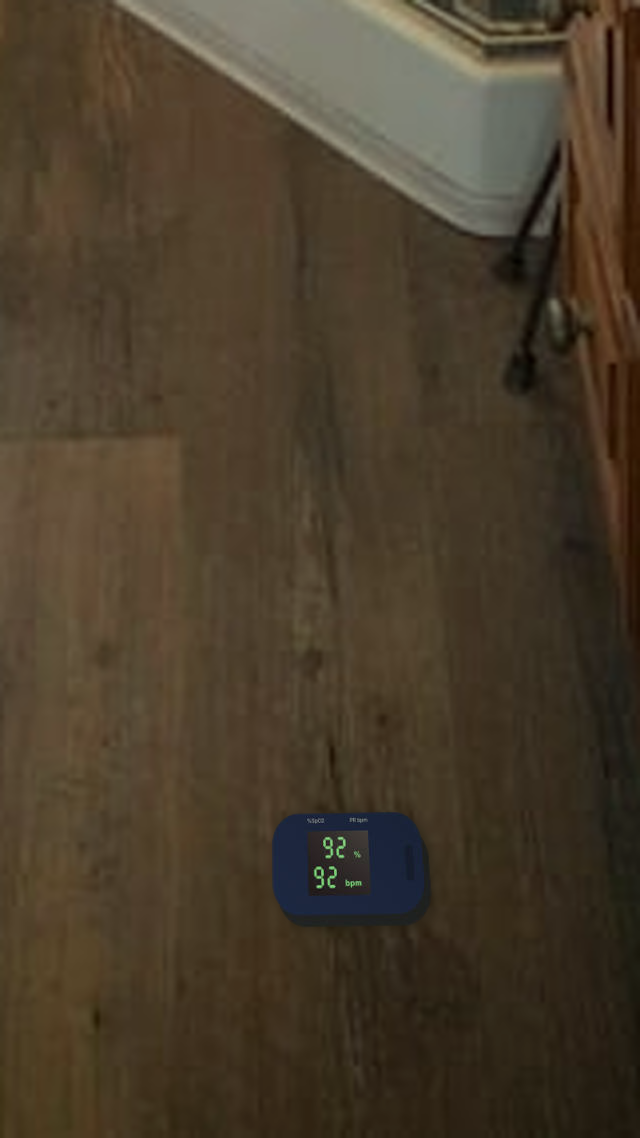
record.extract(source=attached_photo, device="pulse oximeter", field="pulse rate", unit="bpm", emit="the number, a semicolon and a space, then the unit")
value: 92; bpm
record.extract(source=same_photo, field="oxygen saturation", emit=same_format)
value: 92; %
